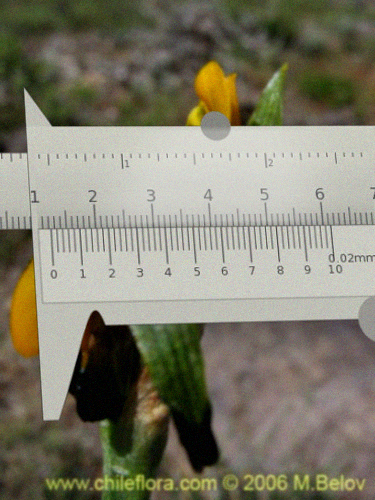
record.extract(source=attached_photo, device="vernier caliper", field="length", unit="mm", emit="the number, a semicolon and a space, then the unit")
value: 12.4; mm
